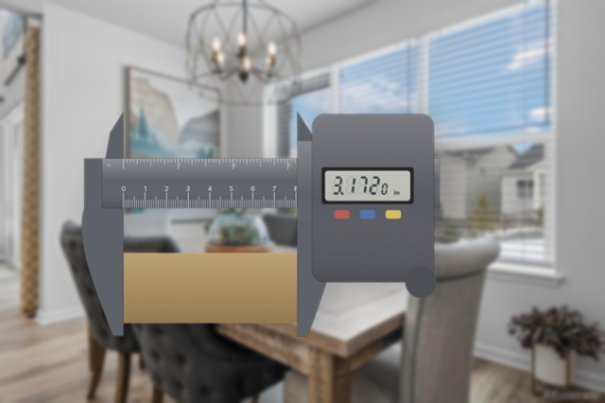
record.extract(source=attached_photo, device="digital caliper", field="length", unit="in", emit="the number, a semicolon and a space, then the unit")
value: 3.1720; in
